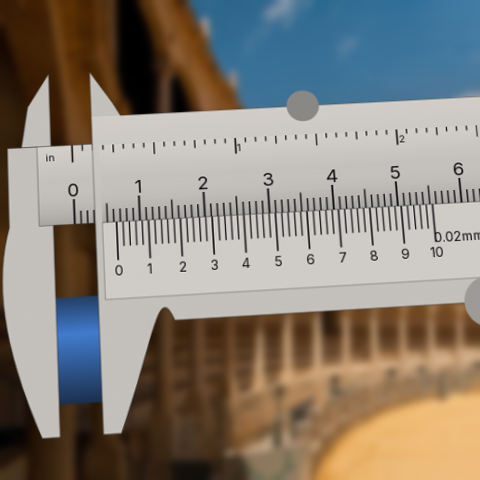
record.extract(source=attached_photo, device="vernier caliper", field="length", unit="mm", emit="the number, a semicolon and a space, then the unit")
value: 6.4; mm
